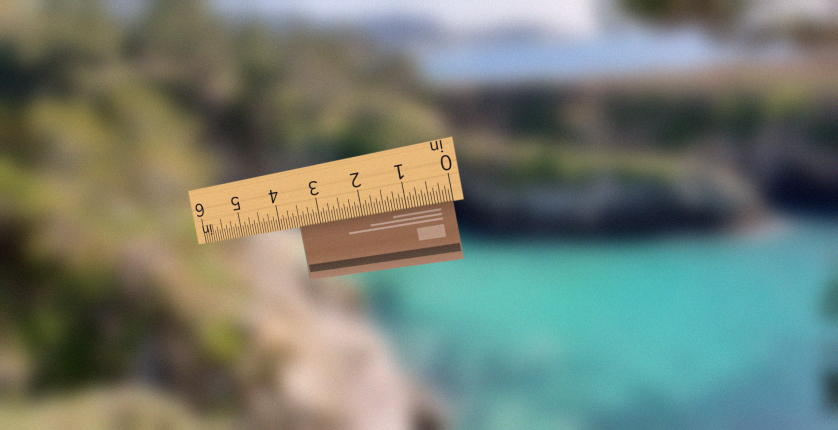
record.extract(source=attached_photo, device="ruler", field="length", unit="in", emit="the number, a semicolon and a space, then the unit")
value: 3.5; in
